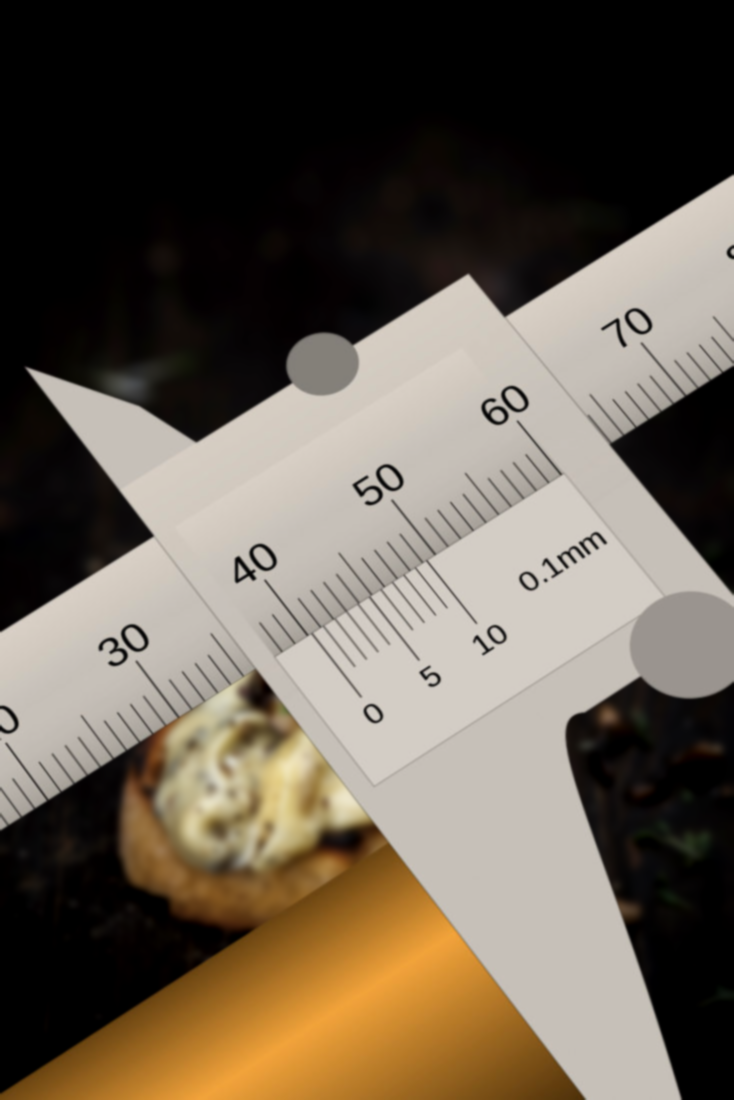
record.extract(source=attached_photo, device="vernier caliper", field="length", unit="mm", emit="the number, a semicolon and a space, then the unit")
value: 40.3; mm
